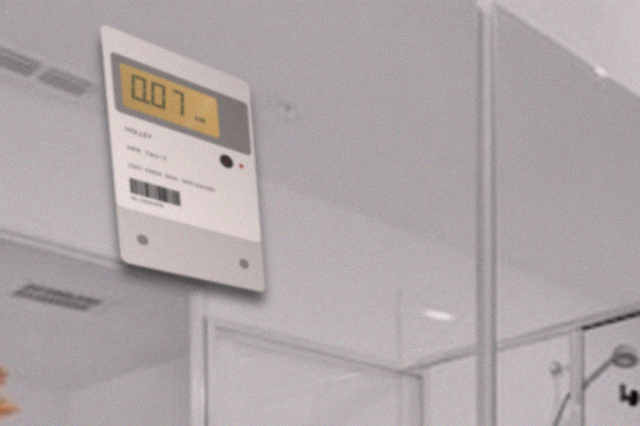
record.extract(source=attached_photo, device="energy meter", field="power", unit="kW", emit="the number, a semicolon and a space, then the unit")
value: 0.07; kW
